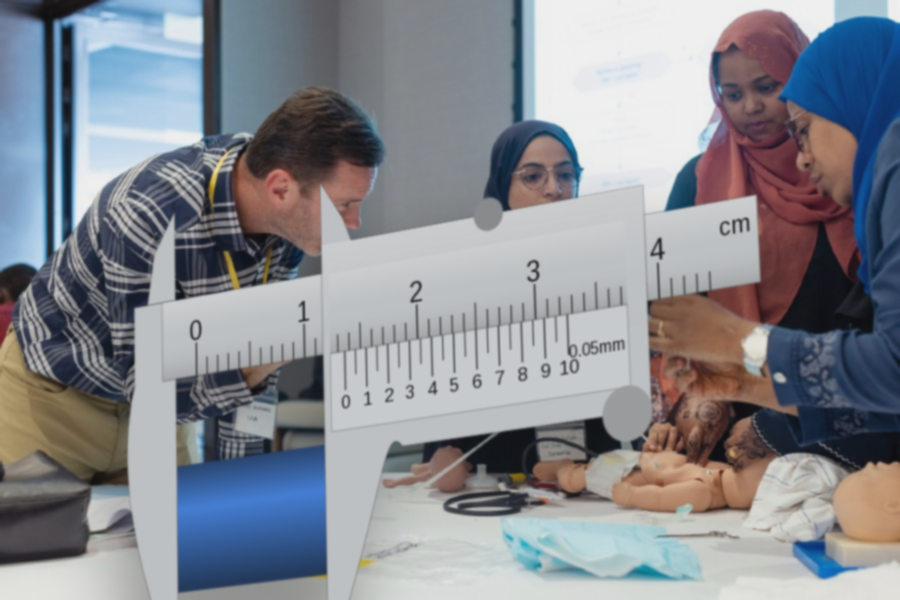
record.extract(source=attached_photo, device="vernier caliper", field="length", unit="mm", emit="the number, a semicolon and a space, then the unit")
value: 13.6; mm
